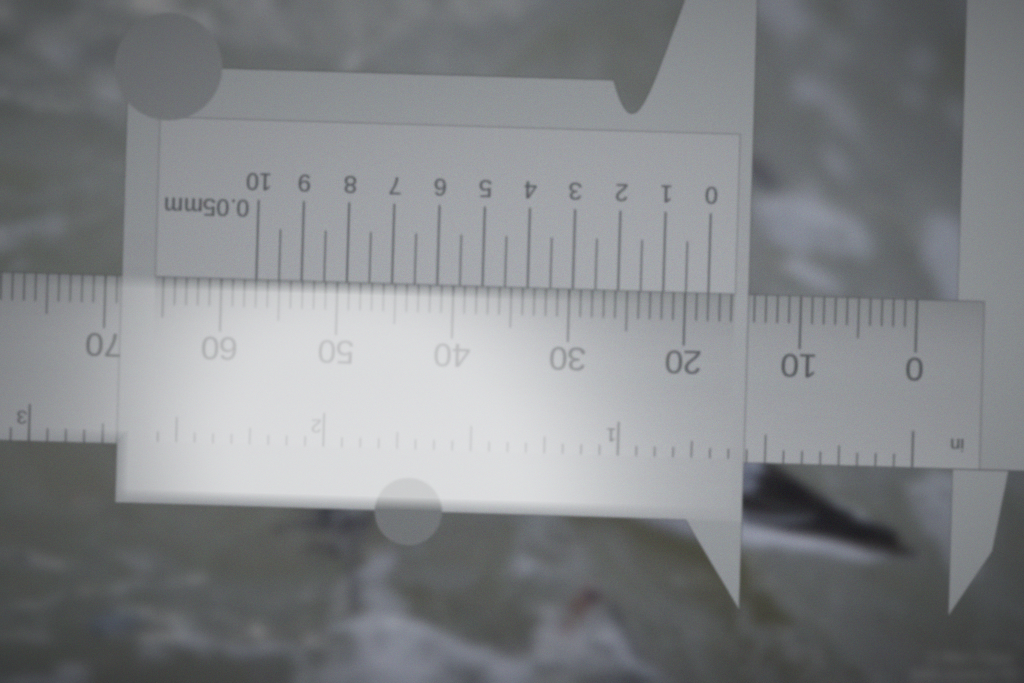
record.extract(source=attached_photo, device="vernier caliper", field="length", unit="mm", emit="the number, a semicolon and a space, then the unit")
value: 18.0; mm
